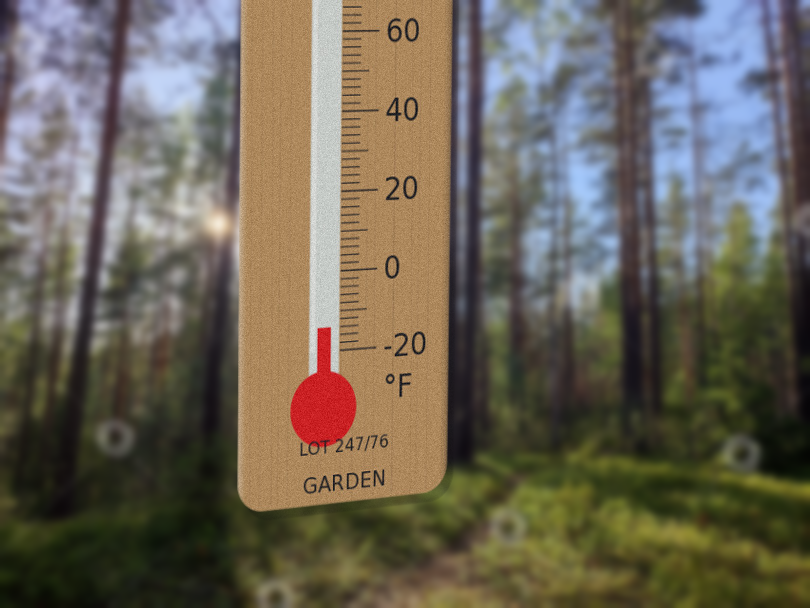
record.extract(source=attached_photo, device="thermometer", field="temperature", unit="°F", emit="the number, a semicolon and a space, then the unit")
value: -14; °F
